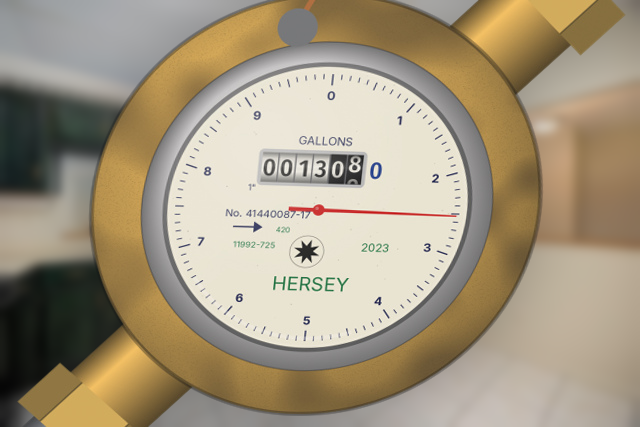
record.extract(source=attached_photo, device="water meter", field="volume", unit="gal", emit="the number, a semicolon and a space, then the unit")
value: 13082.5; gal
